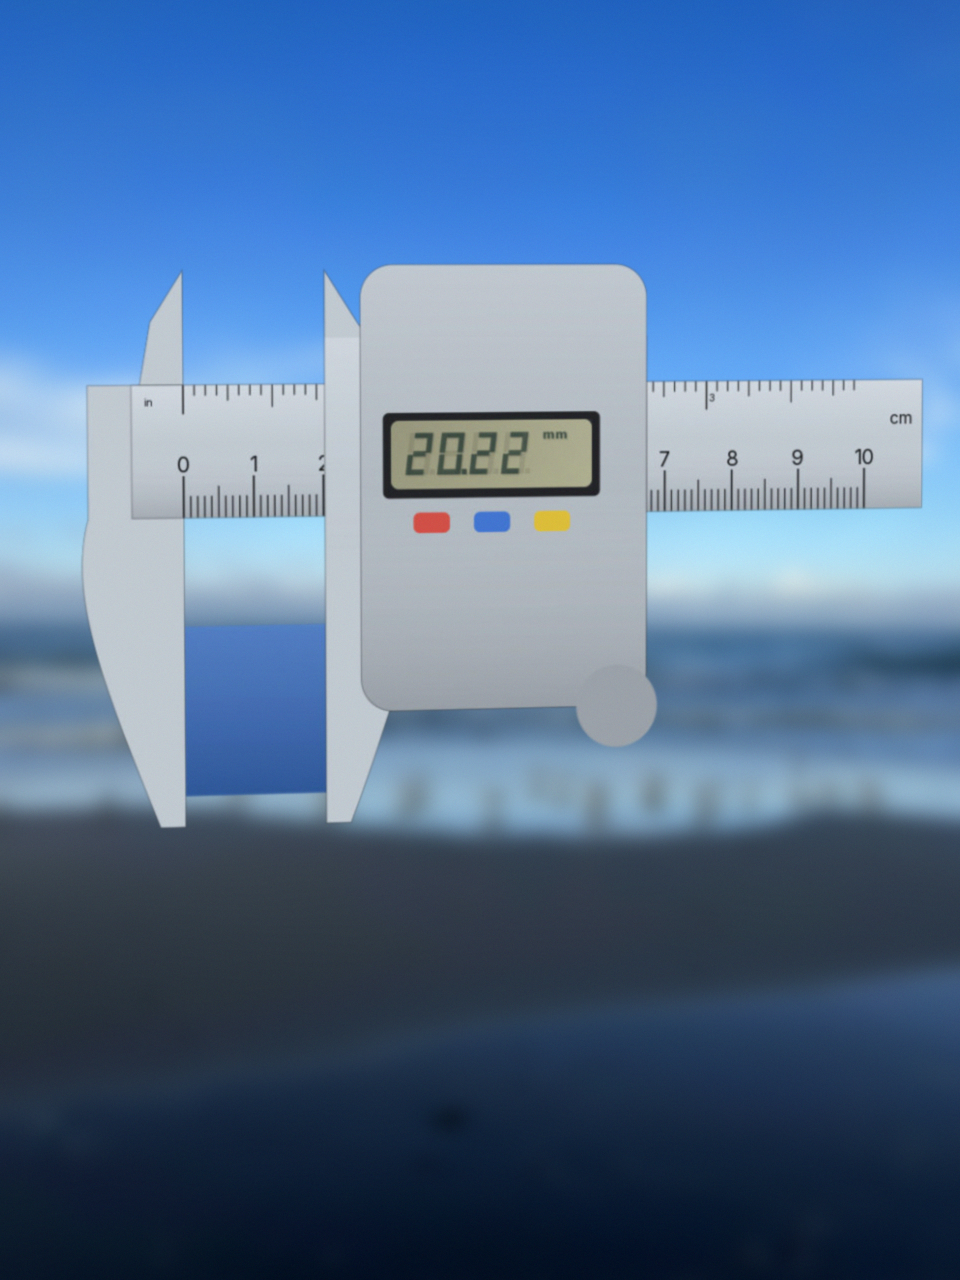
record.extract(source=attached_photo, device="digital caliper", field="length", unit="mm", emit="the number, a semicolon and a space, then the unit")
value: 20.22; mm
